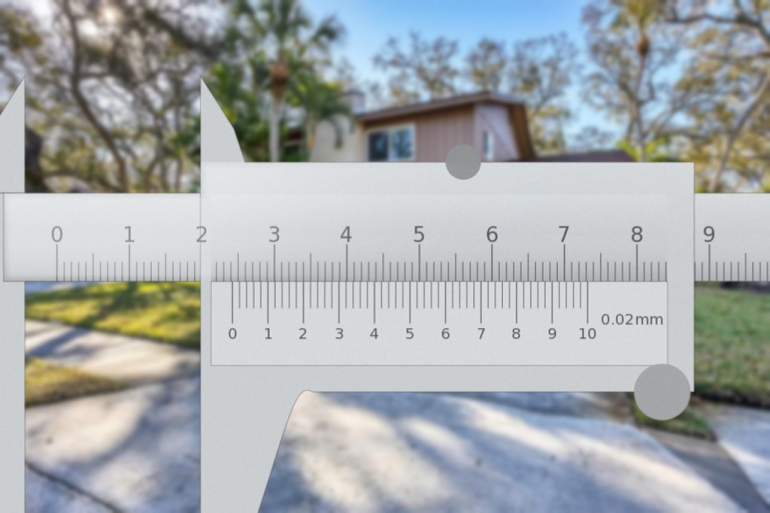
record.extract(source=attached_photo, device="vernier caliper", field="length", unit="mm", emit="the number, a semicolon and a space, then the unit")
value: 24.2; mm
